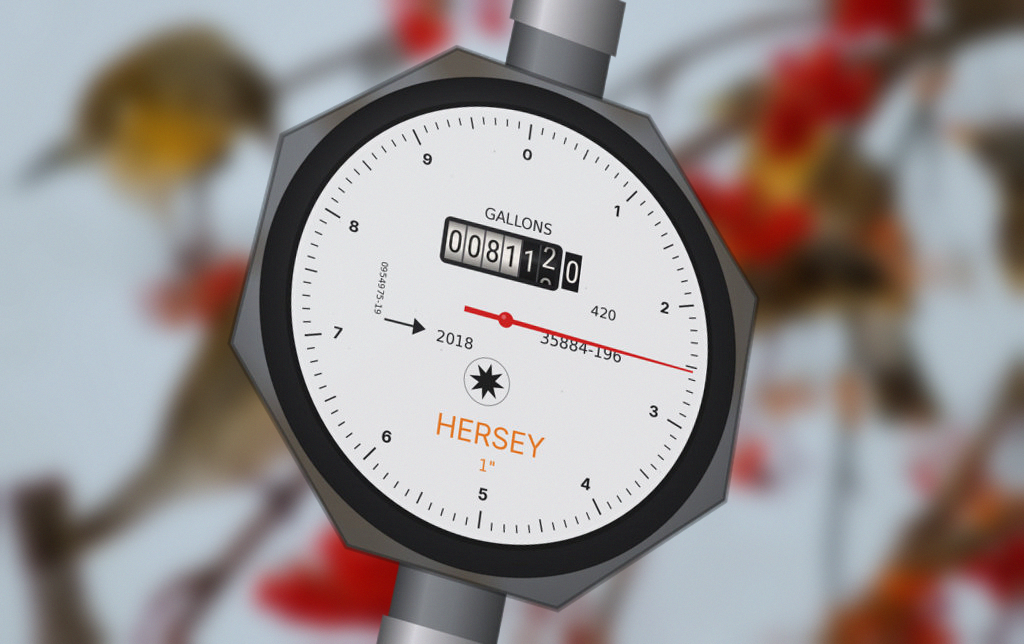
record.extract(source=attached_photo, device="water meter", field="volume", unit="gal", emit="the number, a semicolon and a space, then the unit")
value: 81122.5; gal
